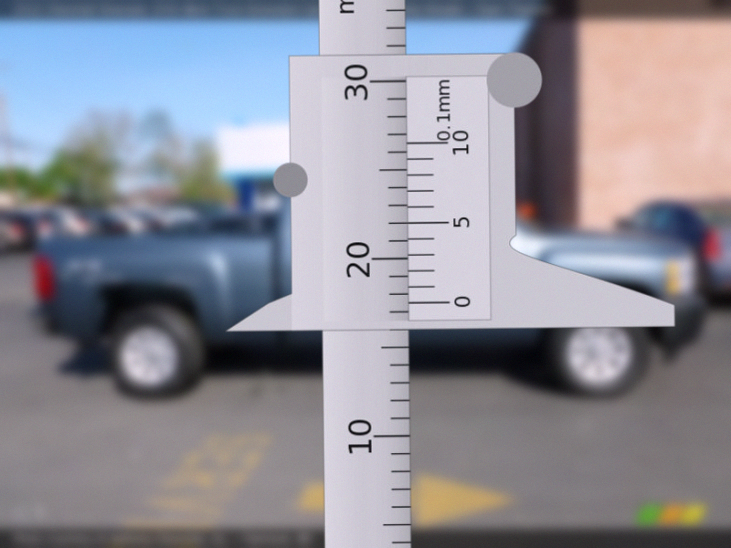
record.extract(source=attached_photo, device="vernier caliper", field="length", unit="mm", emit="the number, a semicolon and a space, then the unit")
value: 17.5; mm
